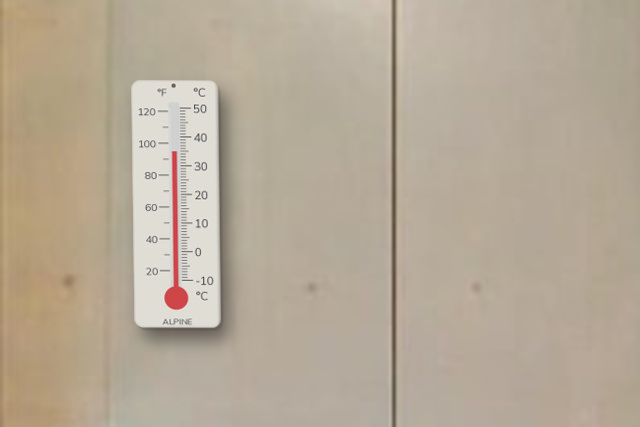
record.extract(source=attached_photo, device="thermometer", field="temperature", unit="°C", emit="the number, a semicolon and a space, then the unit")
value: 35; °C
